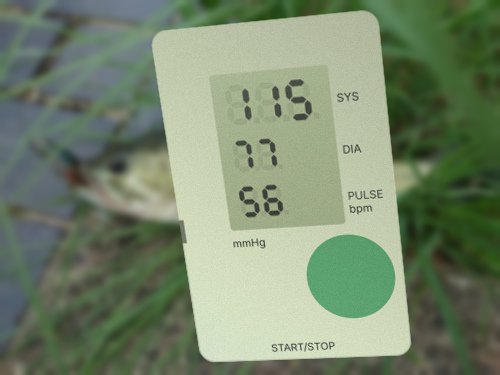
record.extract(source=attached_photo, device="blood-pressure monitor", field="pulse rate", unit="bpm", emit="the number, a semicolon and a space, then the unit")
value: 56; bpm
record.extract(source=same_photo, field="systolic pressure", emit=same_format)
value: 115; mmHg
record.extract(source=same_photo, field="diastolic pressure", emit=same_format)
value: 77; mmHg
